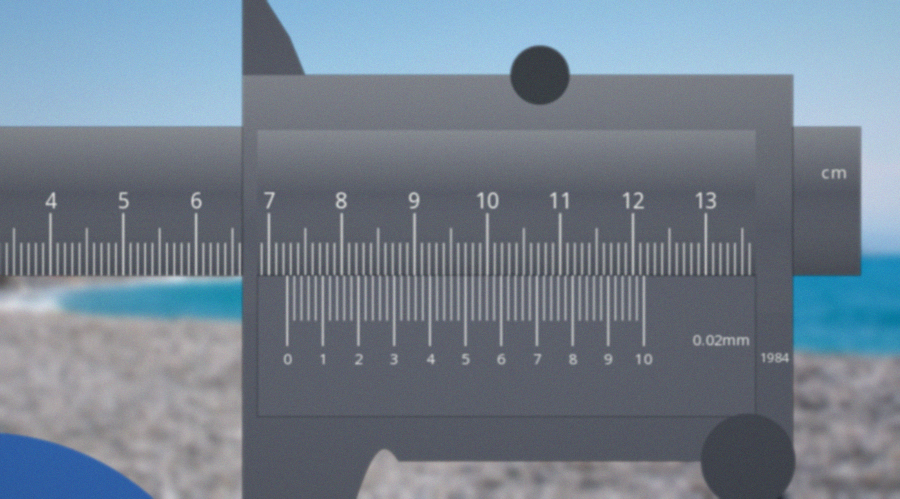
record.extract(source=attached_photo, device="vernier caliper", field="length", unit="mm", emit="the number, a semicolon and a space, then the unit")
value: 72.5; mm
